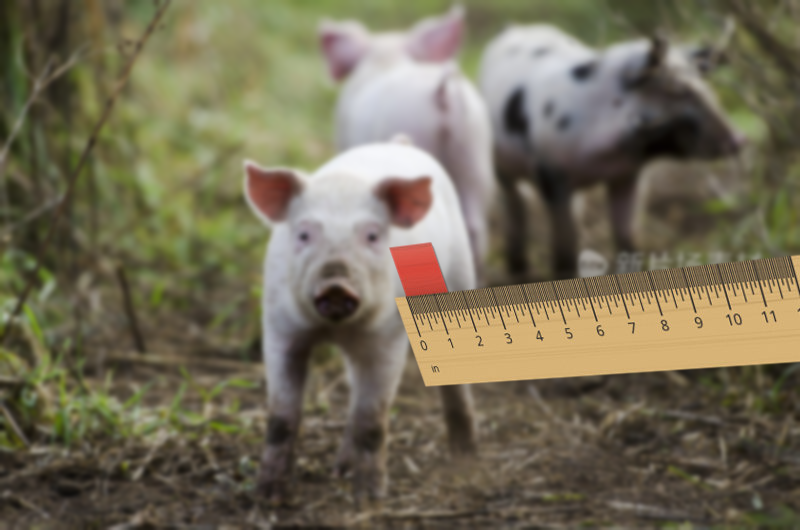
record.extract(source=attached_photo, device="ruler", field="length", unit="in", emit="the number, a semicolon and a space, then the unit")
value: 1.5; in
